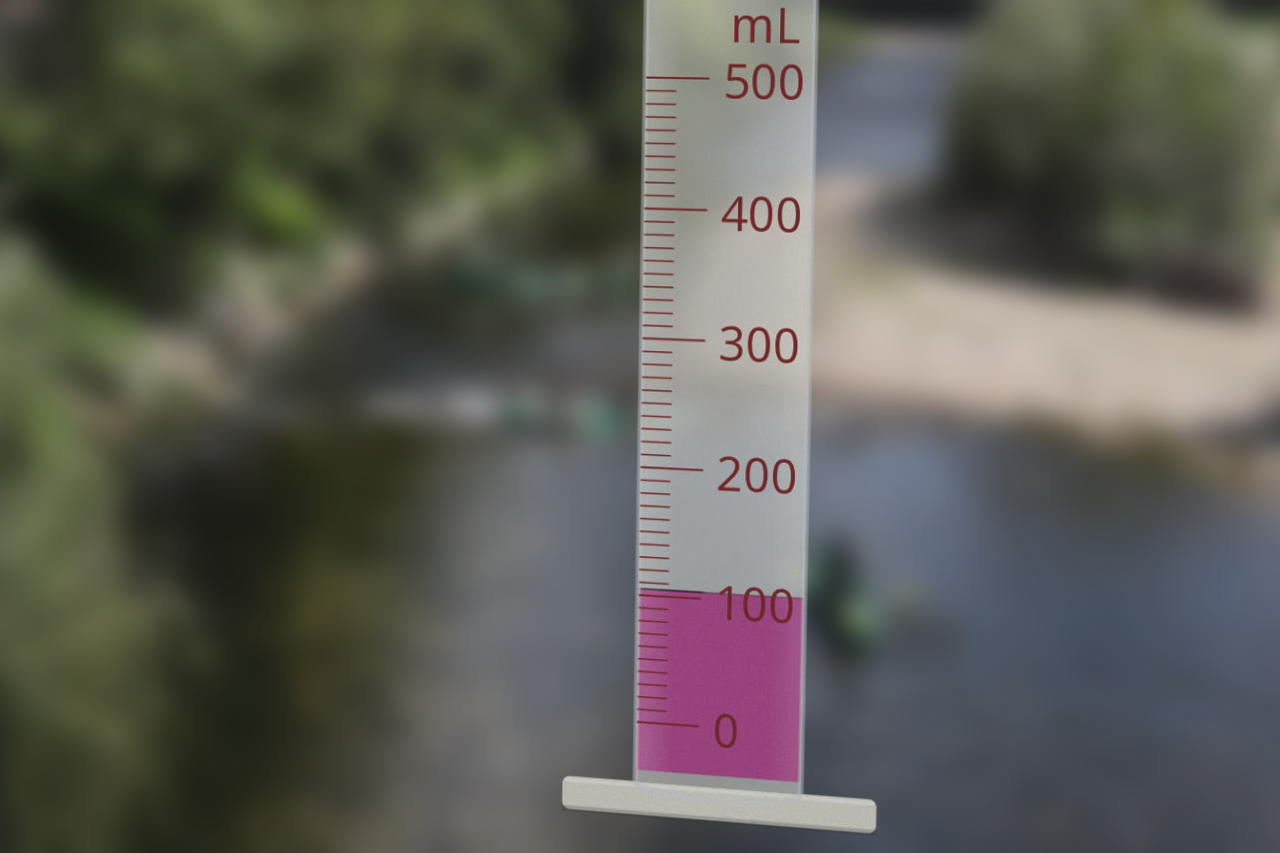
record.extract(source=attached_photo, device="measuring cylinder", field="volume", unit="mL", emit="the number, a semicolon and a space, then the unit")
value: 105; mL
